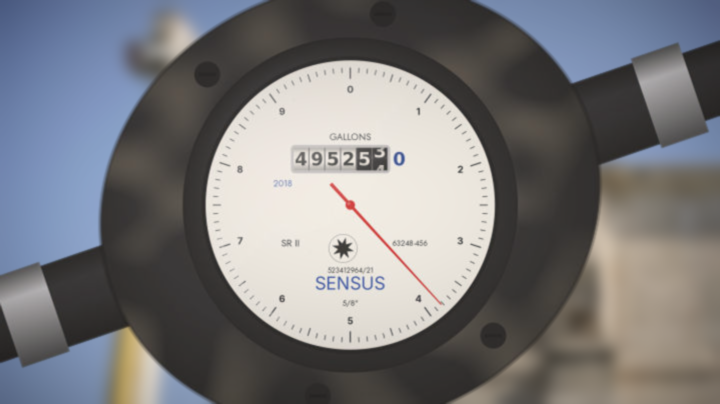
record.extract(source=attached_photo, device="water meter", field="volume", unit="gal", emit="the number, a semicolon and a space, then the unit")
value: 4952533.8; gal
